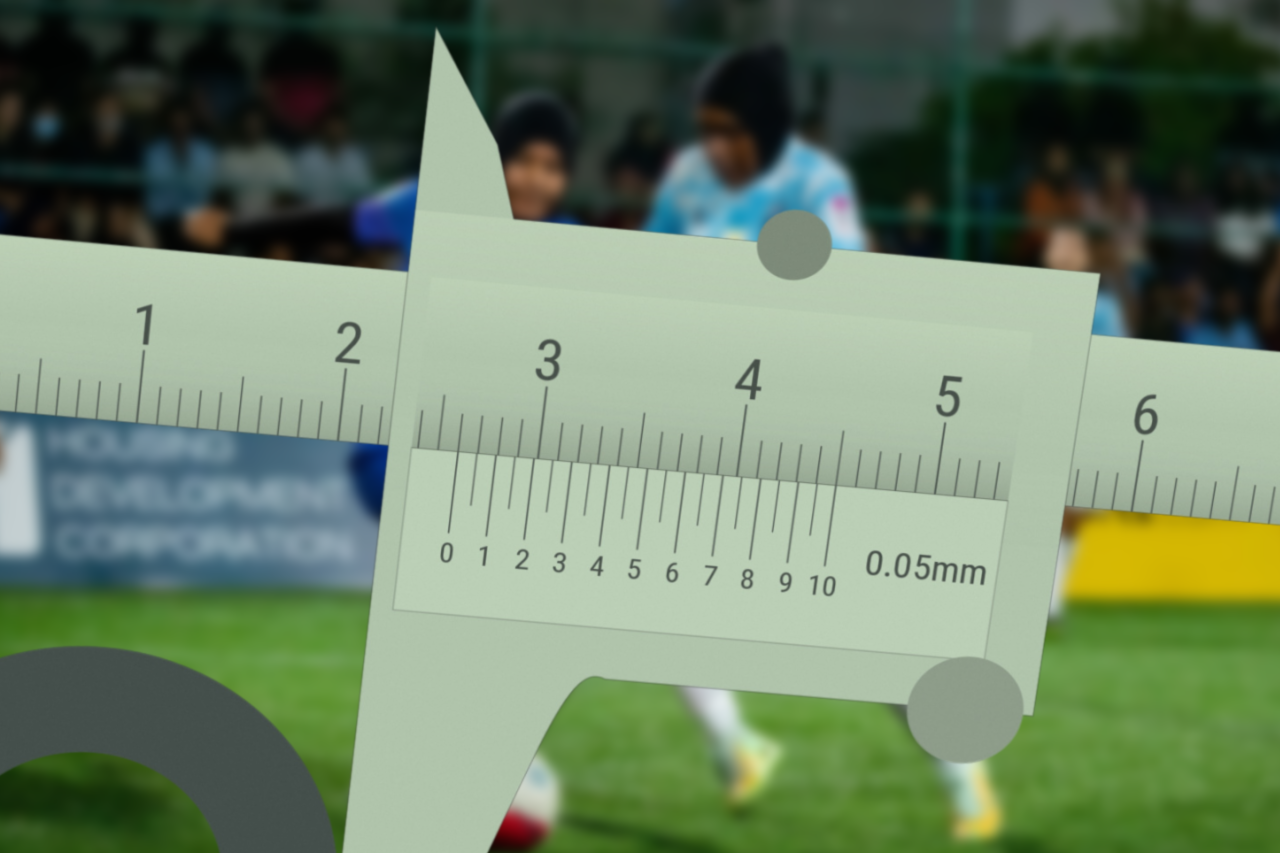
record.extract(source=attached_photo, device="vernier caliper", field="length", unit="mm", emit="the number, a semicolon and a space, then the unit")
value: 26.0; mm
